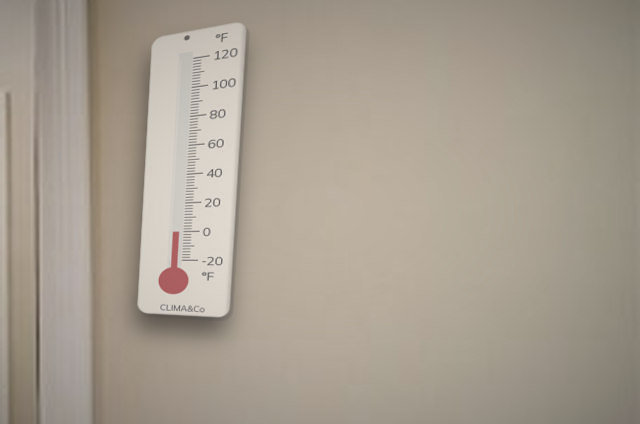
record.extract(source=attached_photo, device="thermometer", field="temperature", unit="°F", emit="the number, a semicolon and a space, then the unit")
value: 0; °F
